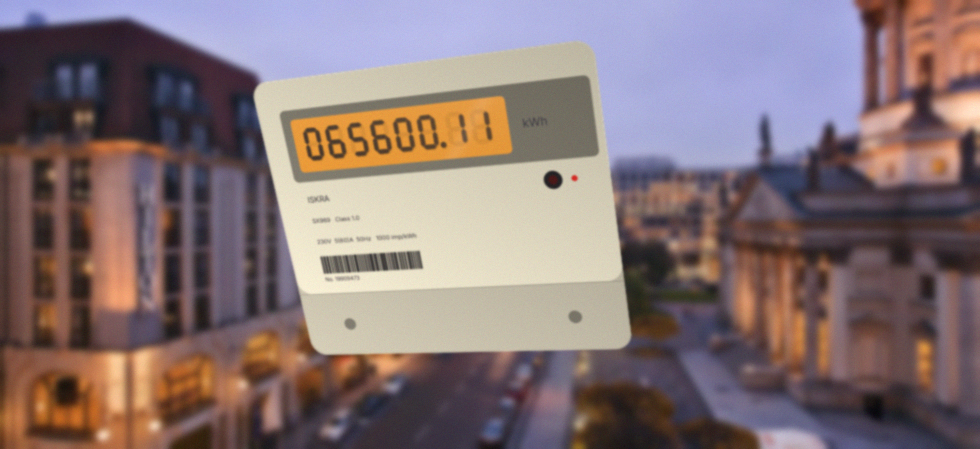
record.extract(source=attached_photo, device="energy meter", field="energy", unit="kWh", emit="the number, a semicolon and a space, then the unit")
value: 65600.11; kWh
